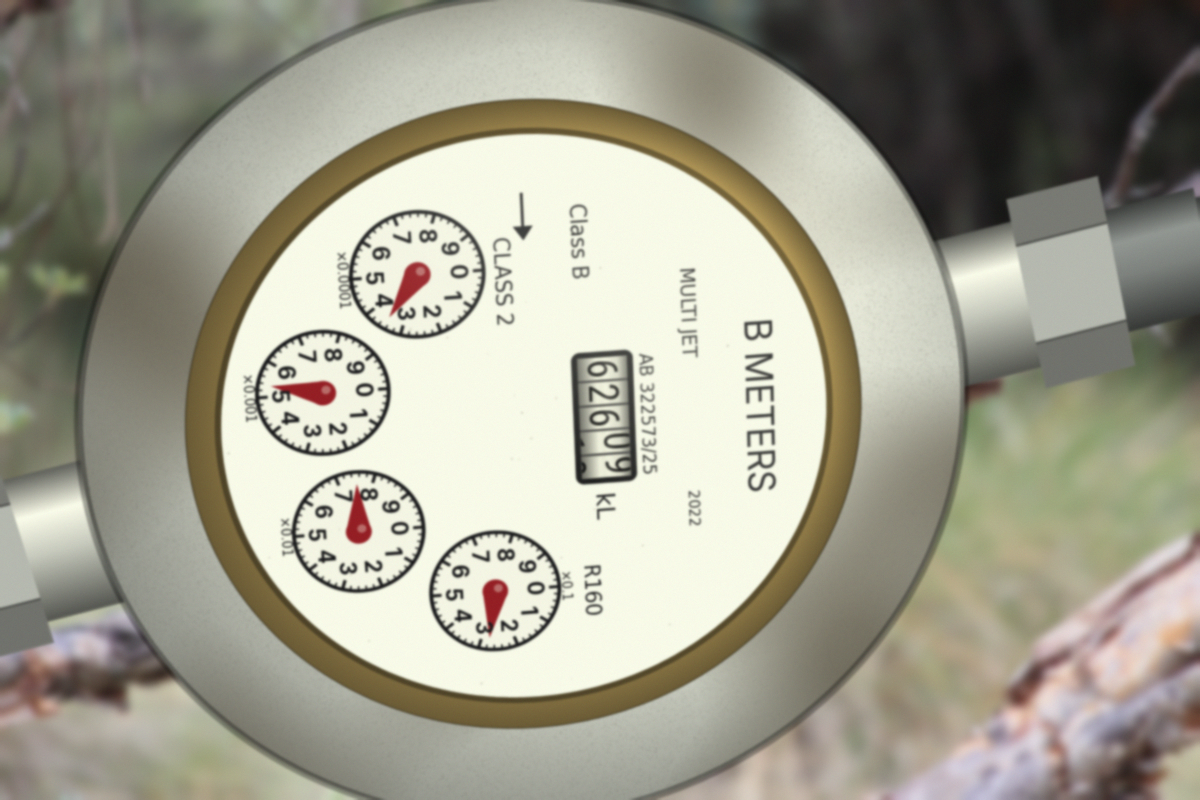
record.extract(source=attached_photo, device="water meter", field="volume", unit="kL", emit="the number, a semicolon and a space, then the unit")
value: 62609.2753; kL
